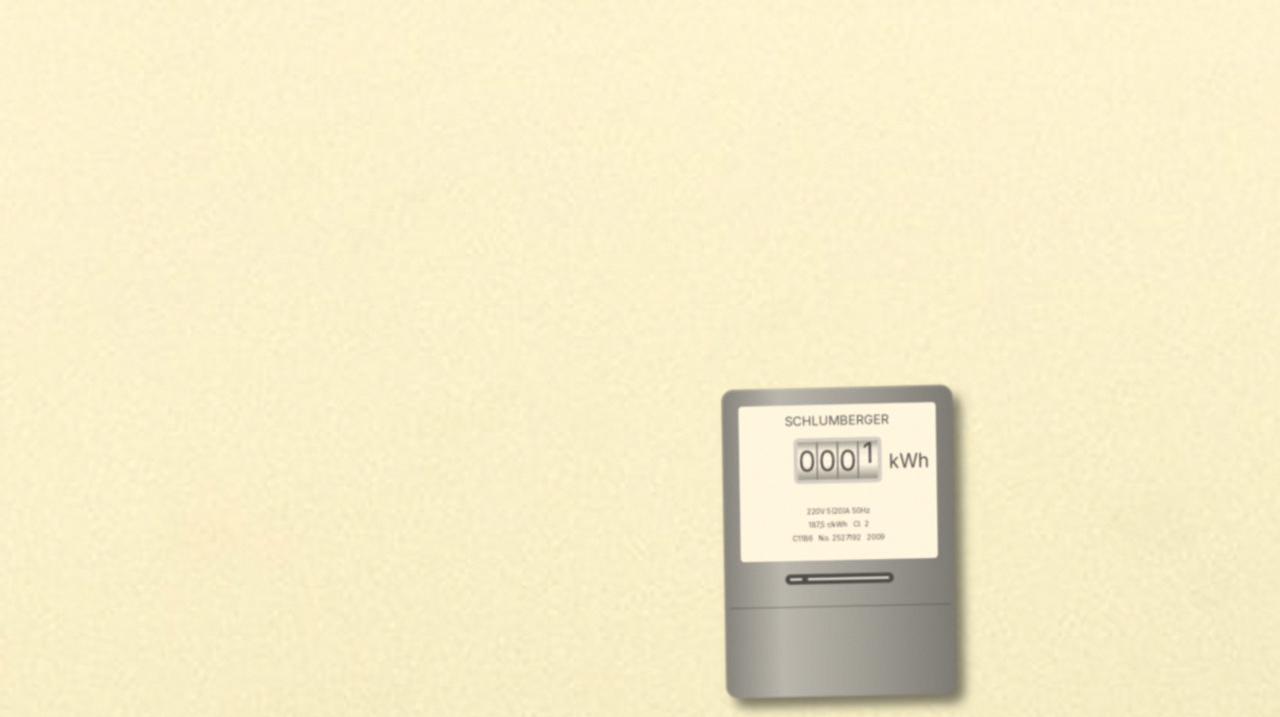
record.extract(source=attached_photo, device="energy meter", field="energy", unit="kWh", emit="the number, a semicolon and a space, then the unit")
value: 1; kWh
